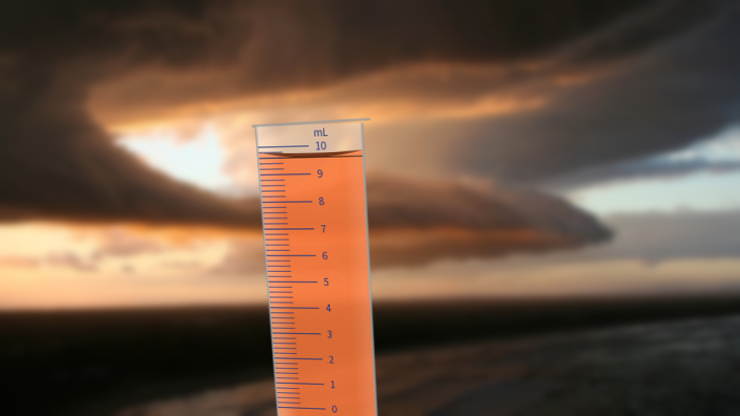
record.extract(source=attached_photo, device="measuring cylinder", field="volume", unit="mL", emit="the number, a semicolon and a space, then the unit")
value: 9.6; mL
